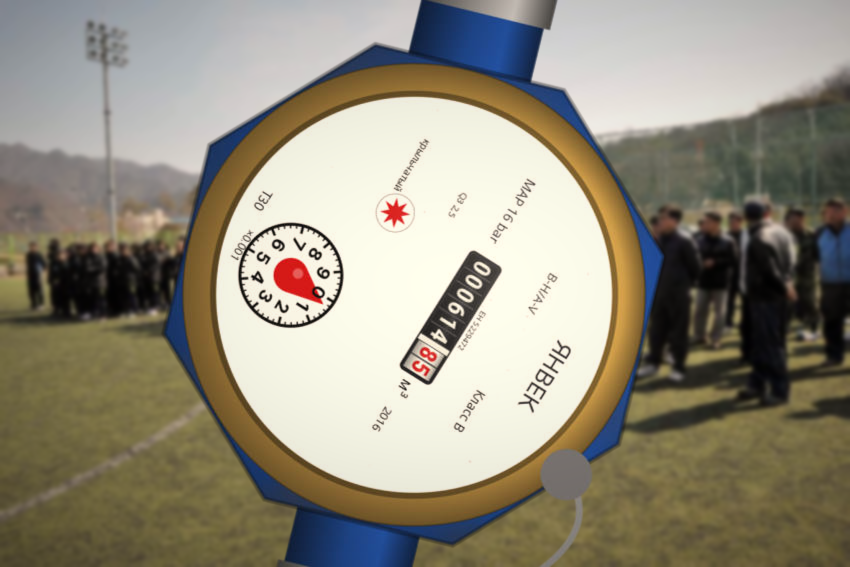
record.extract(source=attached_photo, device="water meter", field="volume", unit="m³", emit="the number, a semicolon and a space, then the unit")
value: 614.850; m³
